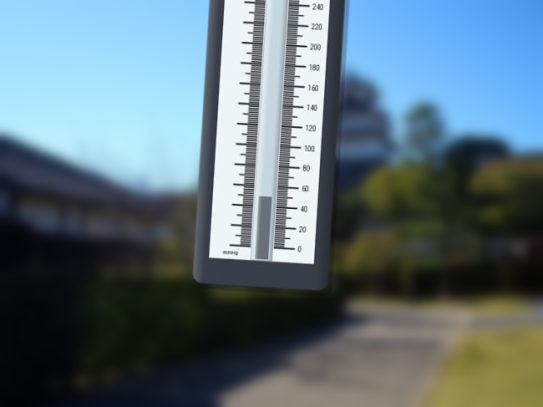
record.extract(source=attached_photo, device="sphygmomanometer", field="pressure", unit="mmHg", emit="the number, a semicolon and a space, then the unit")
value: 50; mmHg
